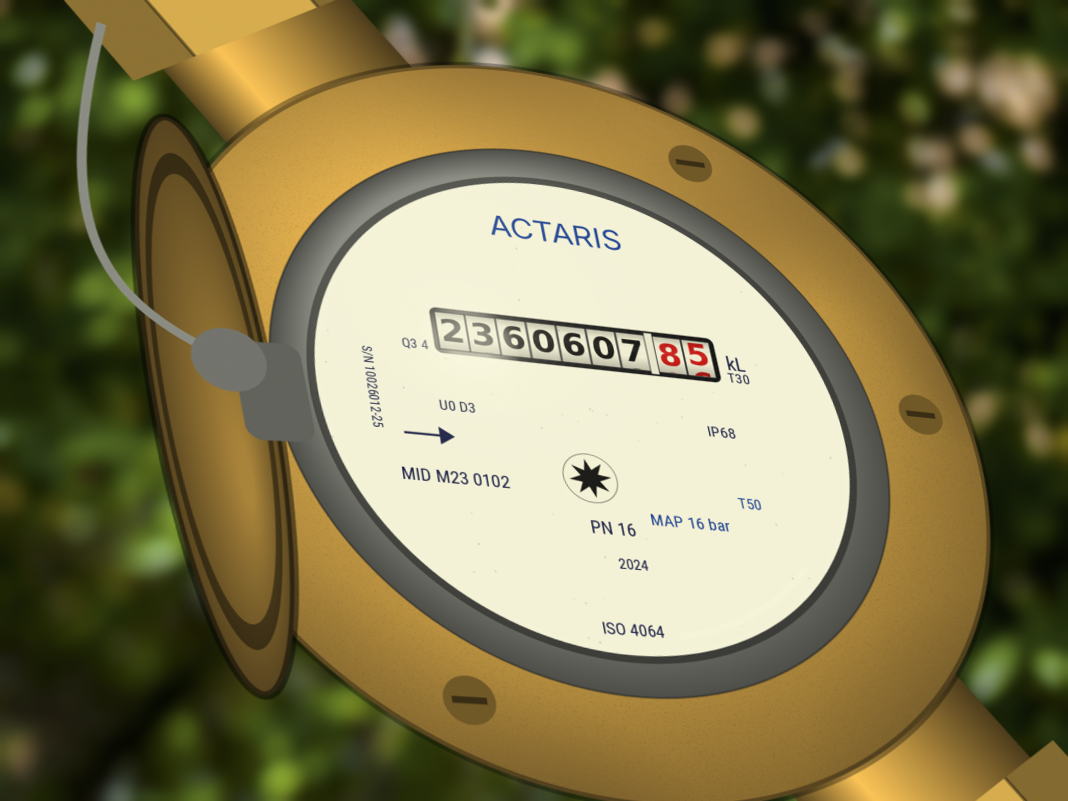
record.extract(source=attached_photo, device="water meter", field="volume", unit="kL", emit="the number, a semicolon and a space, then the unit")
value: 2360607.85; kL
